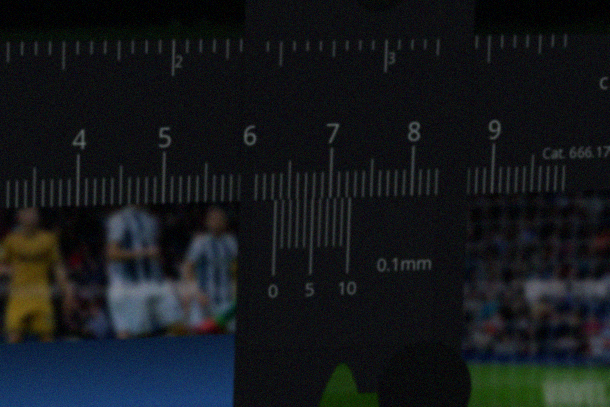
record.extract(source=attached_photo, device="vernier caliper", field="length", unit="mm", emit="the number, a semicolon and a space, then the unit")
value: 63.4; mm
